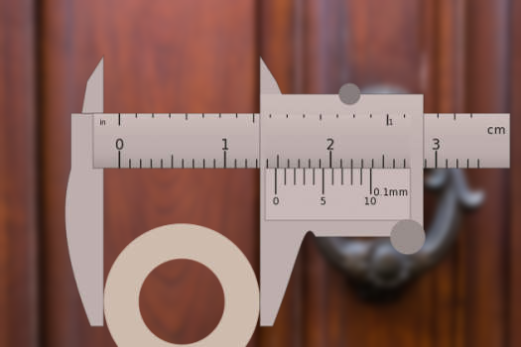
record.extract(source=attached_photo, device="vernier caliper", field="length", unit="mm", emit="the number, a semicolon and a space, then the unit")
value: 14.8; mm
